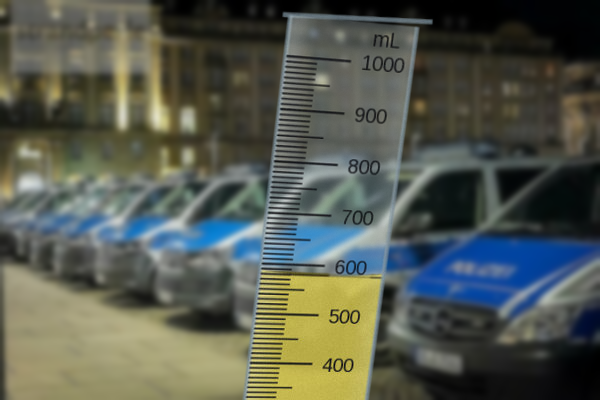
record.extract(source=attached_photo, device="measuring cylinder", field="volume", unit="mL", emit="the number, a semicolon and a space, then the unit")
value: 580; mL
